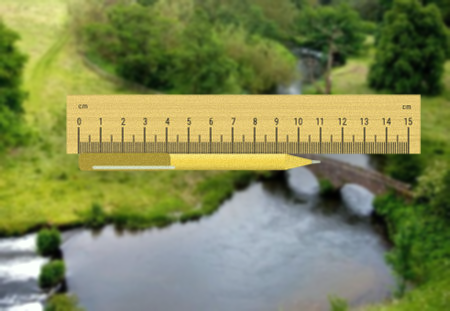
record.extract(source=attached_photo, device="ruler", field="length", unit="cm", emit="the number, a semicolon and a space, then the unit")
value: 11; cm
